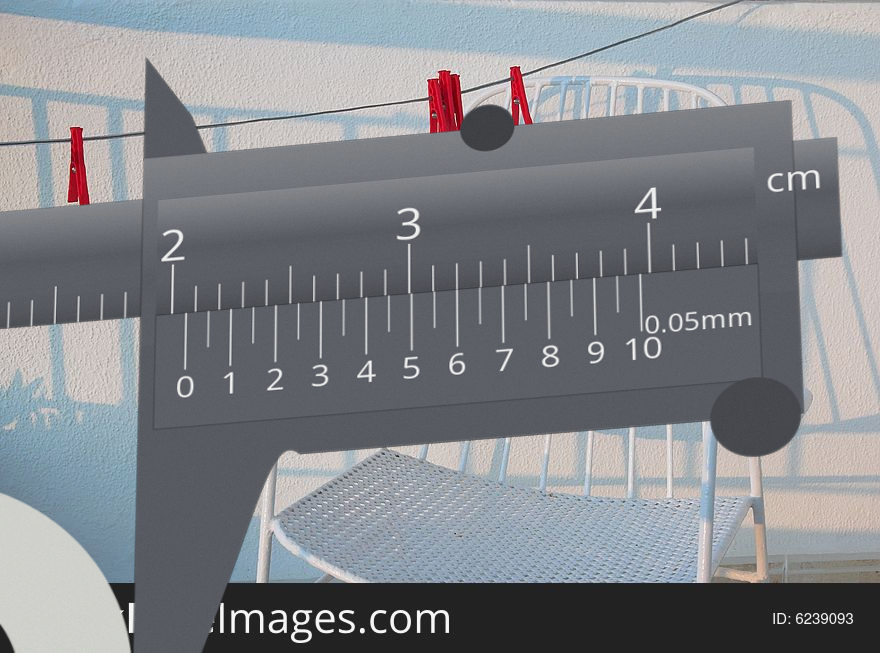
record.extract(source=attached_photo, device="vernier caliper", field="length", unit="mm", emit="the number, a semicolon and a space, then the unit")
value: 20.60; mm
